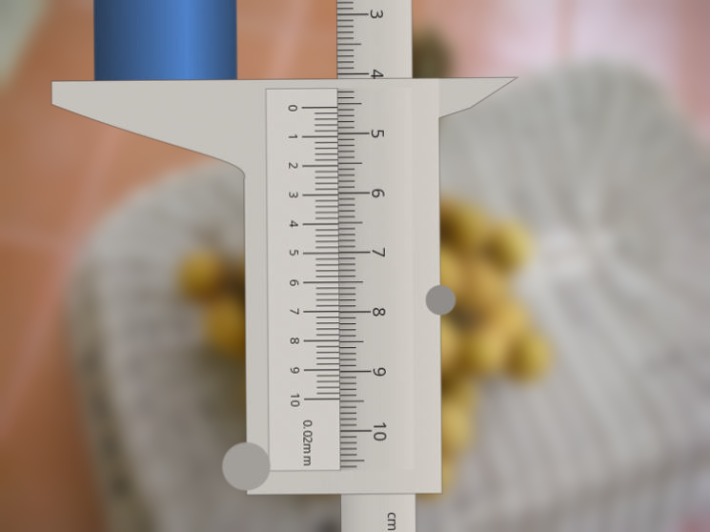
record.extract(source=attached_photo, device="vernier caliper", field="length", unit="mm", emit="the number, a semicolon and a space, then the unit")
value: 45.6; mm
